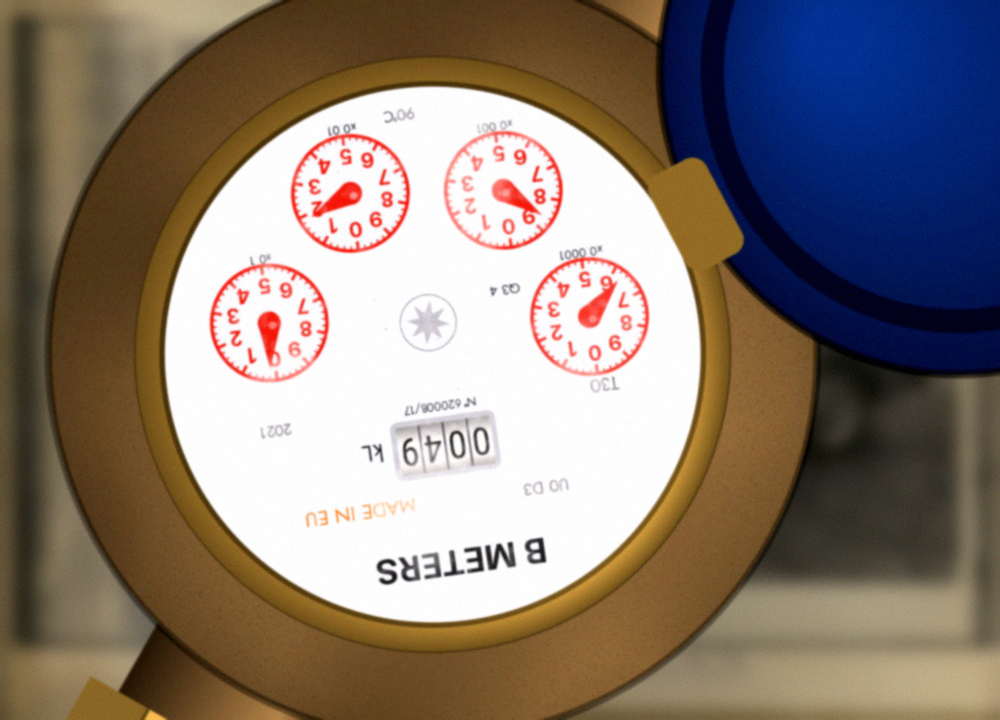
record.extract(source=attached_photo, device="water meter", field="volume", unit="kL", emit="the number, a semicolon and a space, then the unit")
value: 49.0186; kL
